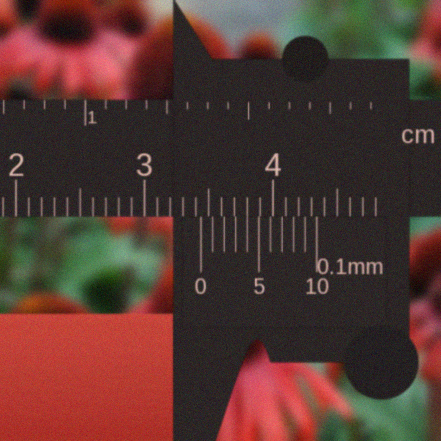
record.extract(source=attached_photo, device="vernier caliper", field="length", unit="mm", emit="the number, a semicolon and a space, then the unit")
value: 34.4; mm
